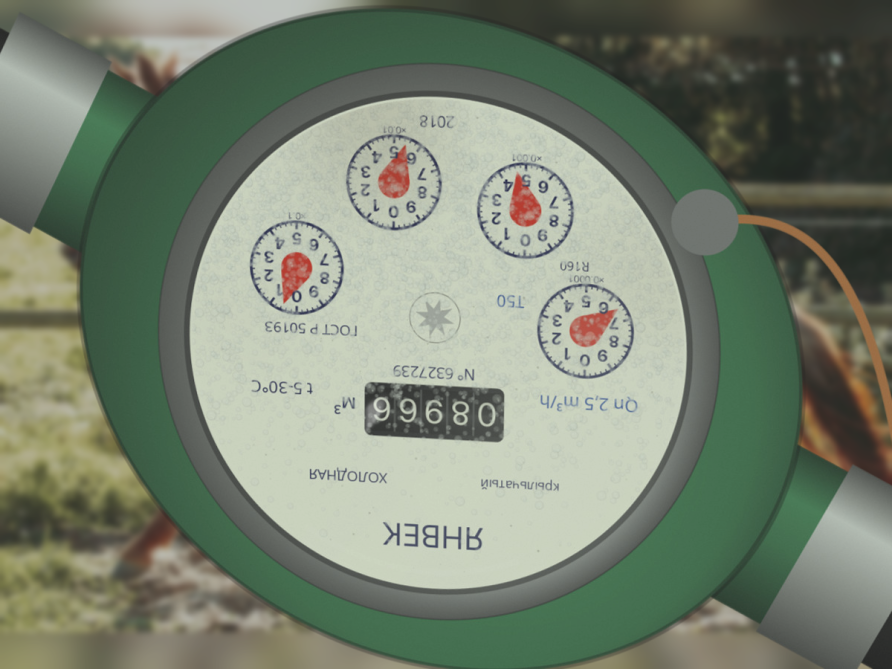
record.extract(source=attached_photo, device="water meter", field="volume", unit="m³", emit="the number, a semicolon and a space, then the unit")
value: 8966.0546; m³
